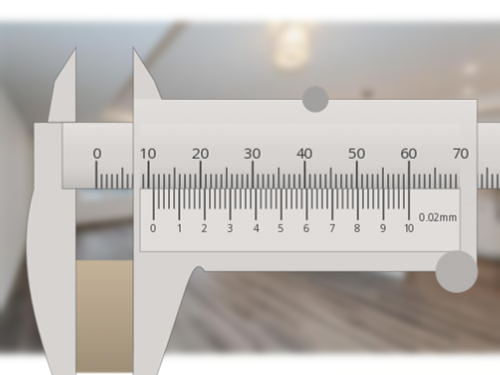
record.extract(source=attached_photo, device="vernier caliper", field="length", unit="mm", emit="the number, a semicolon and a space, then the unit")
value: 11.0; mm
